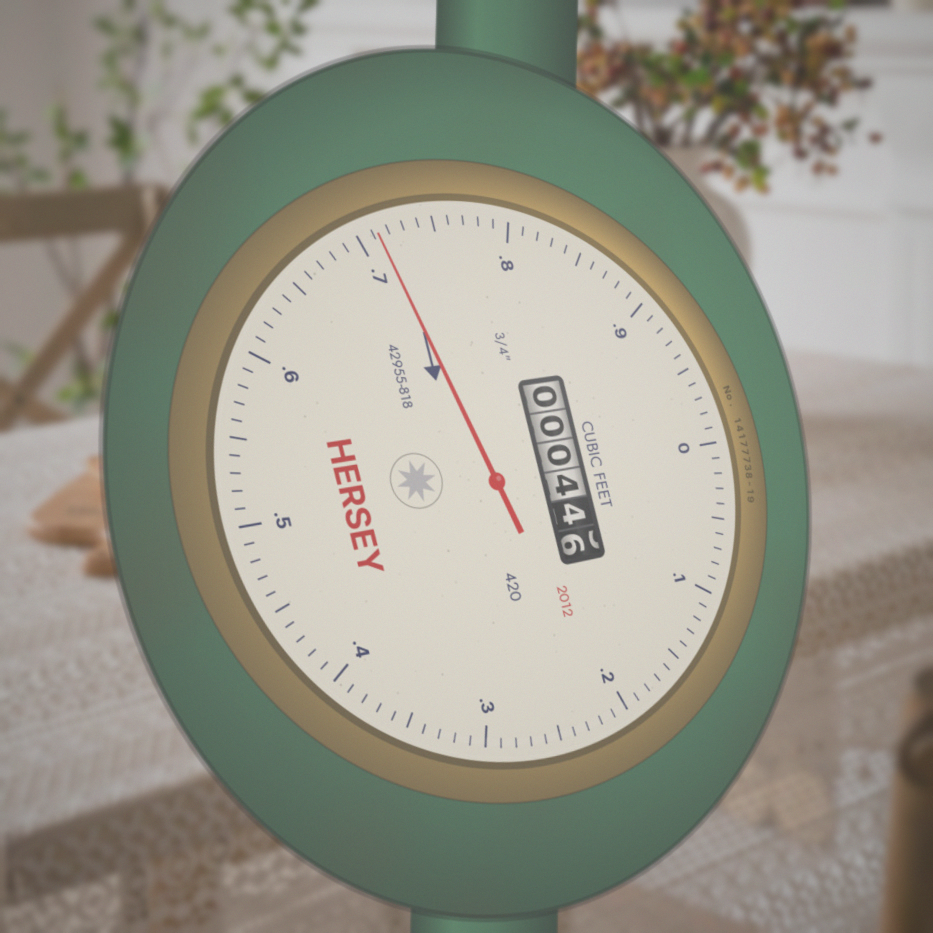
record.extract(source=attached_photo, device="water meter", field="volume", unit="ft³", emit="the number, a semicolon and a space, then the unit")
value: 445.71; ft³
